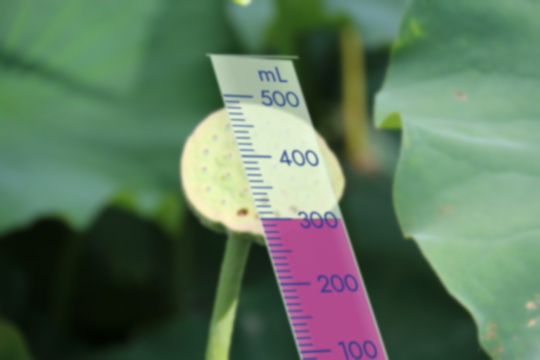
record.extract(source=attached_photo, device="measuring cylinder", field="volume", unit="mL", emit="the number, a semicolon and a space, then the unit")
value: 300; mL
